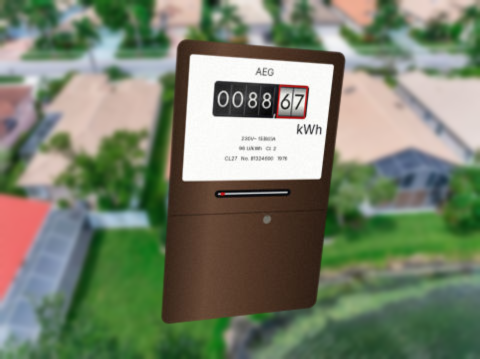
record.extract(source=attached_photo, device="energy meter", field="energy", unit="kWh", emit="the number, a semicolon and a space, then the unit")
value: 88.67; kWh
